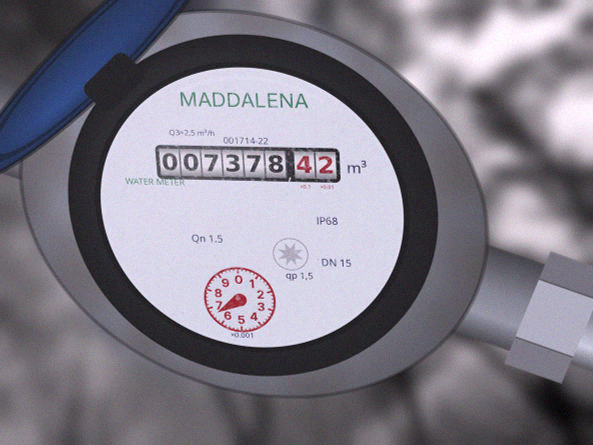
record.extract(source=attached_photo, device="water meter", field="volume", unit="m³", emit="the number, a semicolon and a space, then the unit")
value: 7378.426; m³
